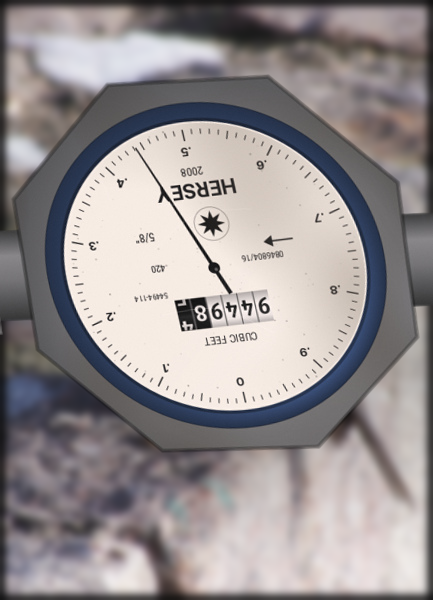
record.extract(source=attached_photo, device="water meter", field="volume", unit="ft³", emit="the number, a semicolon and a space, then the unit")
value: 944984.44; ft³
